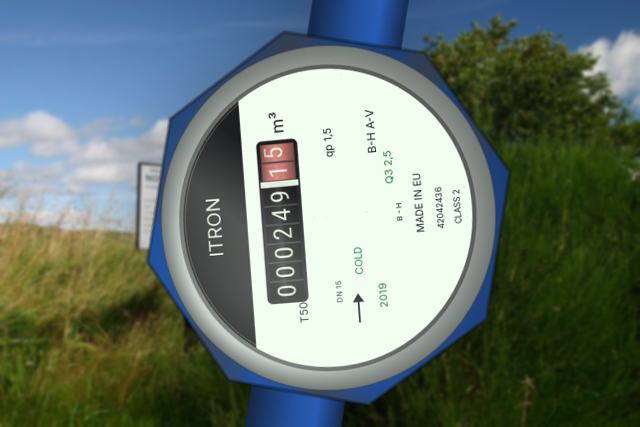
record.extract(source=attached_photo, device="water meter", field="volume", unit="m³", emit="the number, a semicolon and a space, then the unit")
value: 249.15; m³
